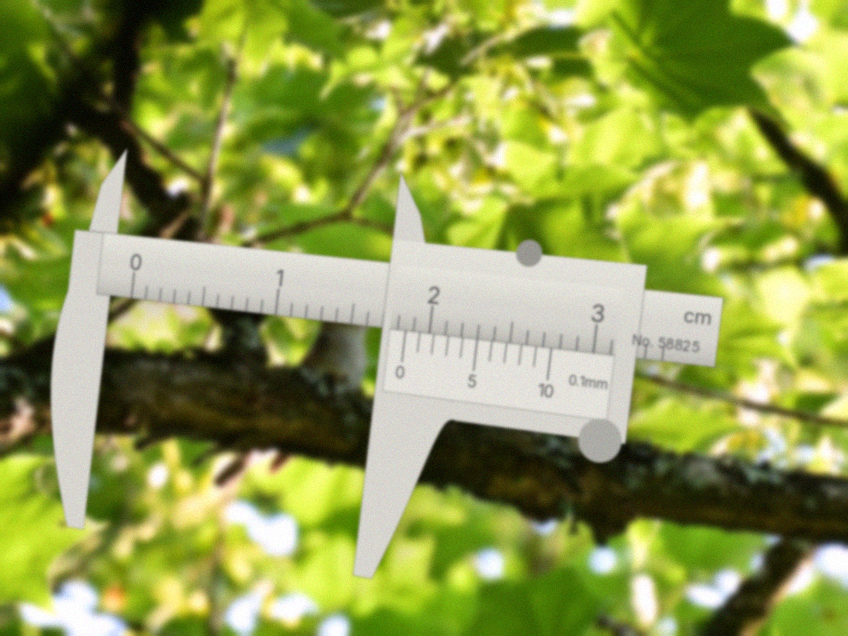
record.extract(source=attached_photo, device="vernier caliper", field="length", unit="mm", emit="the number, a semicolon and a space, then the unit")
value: 18.5; mm
